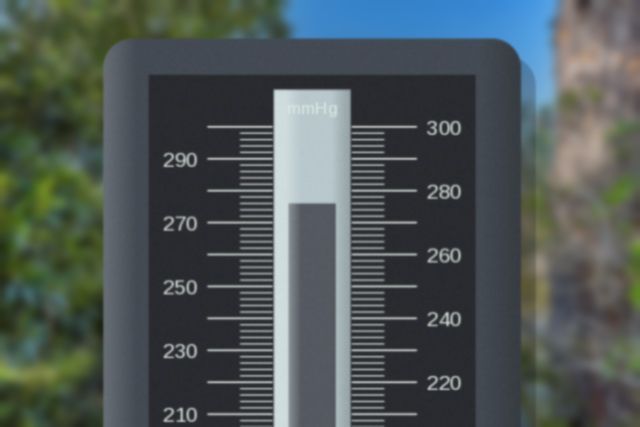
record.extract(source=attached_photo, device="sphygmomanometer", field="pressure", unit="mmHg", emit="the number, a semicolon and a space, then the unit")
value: 276; mmHg
